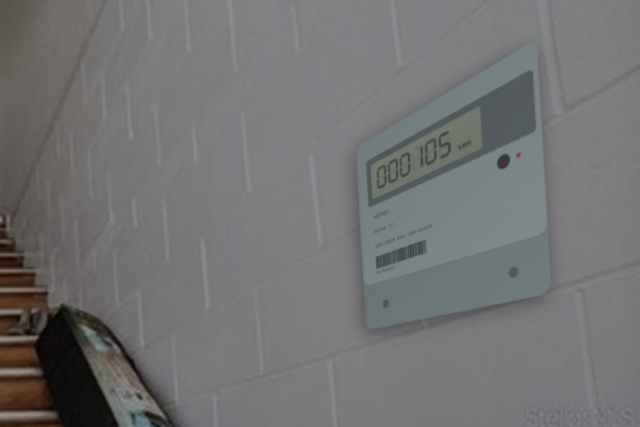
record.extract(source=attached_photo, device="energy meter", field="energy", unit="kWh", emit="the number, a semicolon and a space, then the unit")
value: 105; kWh
